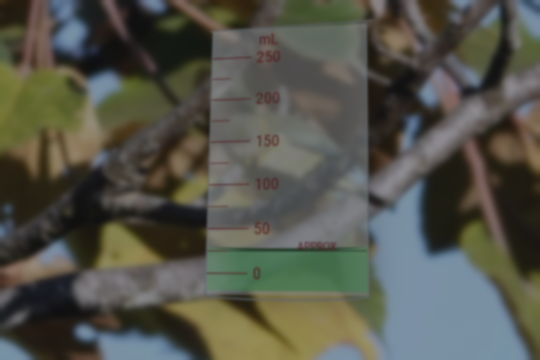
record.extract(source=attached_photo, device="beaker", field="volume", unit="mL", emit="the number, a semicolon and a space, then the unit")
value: 25; mL
